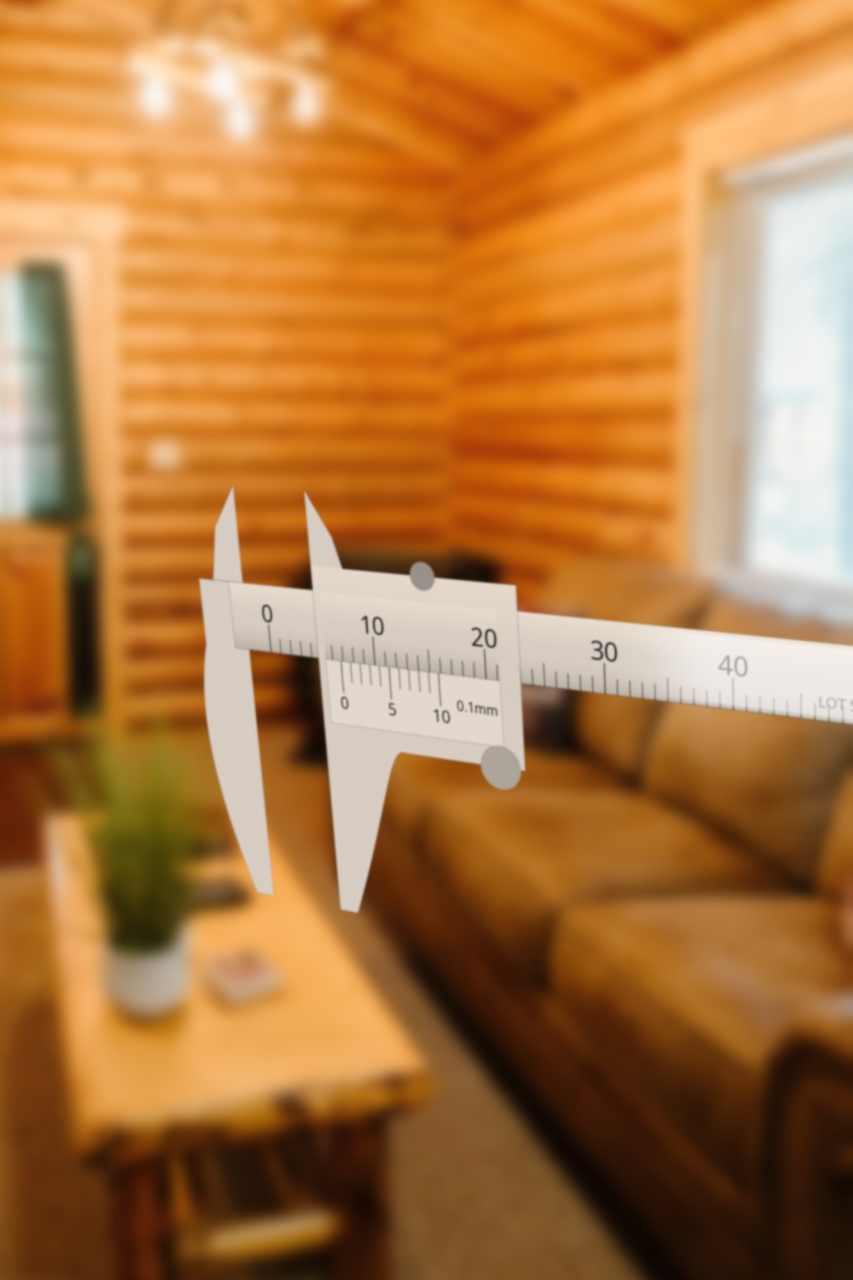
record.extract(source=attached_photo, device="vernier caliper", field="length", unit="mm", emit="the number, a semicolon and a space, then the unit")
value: 6.8; mm
